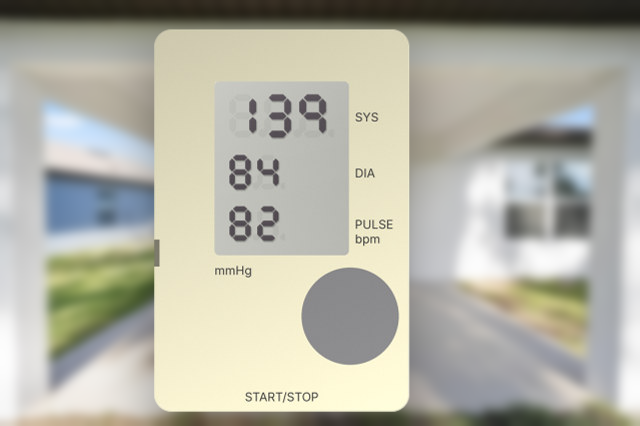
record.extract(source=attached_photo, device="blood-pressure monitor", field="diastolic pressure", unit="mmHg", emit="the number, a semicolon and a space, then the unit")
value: 84; mmHg
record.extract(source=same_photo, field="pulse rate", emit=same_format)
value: 82; bpm
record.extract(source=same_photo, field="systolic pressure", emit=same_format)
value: 139; mmHg
